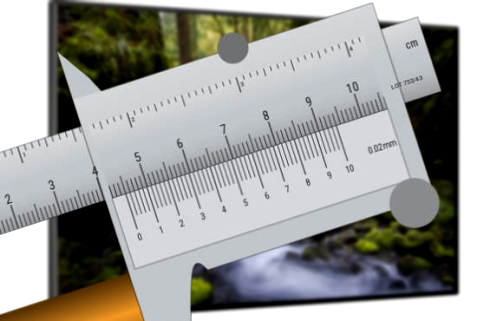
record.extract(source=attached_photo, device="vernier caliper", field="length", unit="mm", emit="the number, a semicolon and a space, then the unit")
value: 45.0; mm
